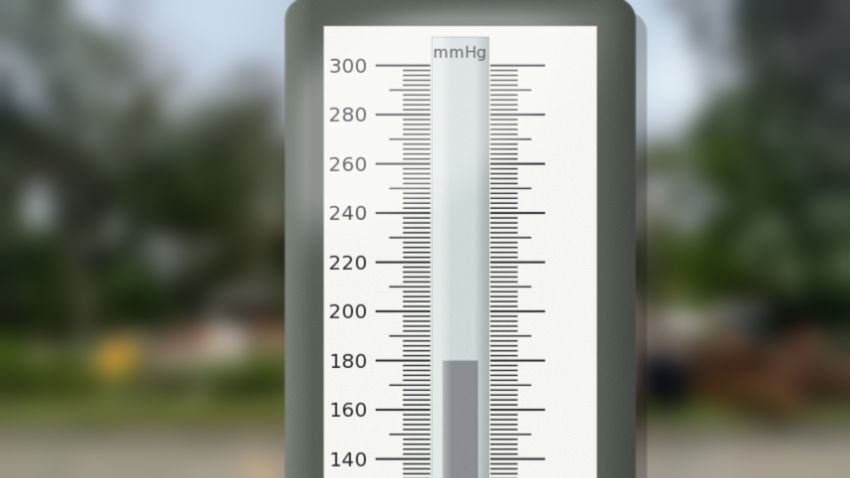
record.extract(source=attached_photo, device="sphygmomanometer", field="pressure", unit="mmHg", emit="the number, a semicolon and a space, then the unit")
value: 180; mmHg
